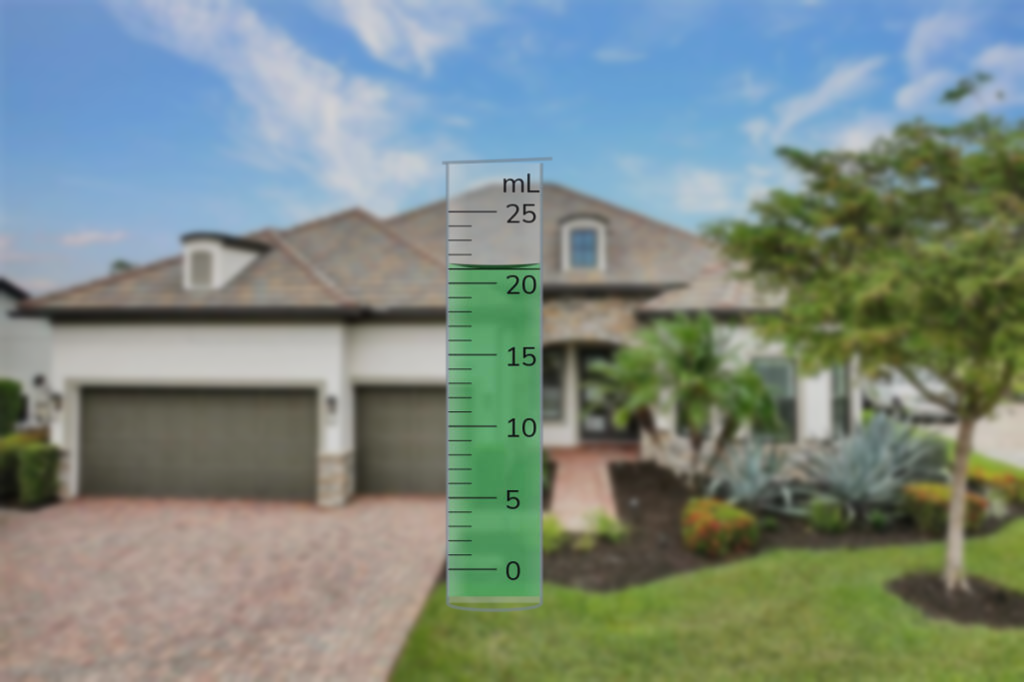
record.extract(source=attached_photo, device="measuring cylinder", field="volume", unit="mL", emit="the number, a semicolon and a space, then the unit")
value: 21; mL
